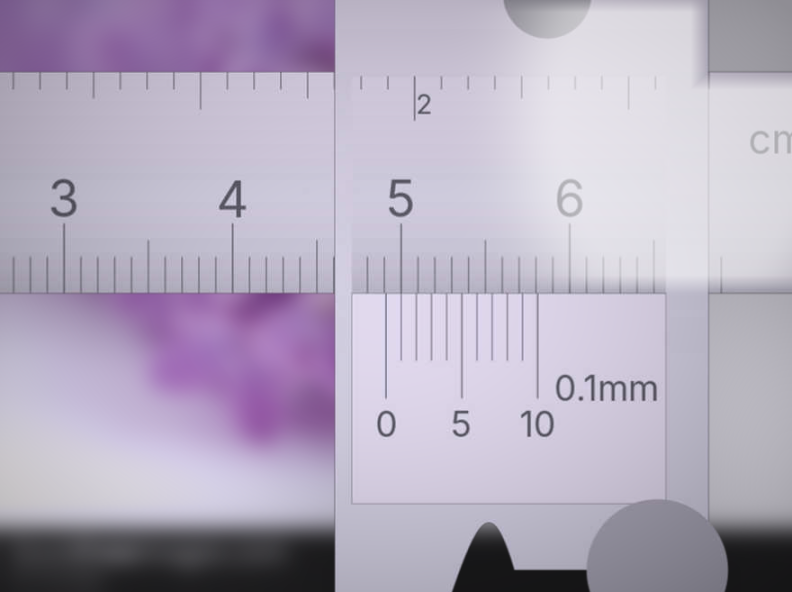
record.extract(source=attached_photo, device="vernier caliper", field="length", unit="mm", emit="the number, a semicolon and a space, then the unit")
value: 49.1; mm
